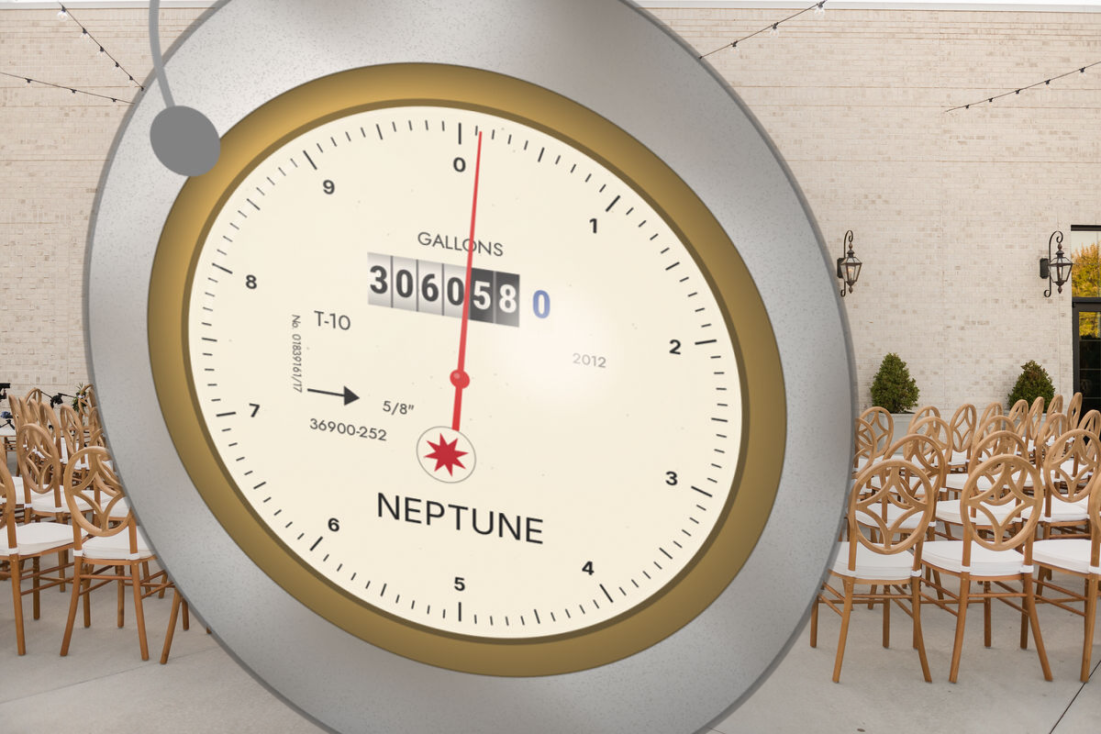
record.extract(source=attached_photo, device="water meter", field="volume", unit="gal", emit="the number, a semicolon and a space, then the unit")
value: 3060580.1; gal
